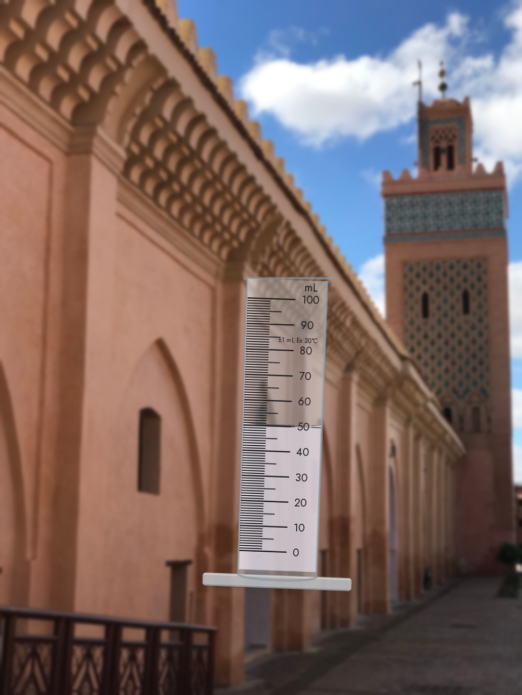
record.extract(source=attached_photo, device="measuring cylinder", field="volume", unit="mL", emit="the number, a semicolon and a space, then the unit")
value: 50; mL
